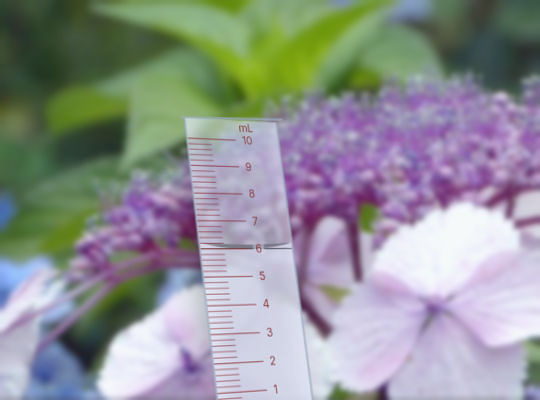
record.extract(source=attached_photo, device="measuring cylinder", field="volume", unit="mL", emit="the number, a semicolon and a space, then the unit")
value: 6; mL
